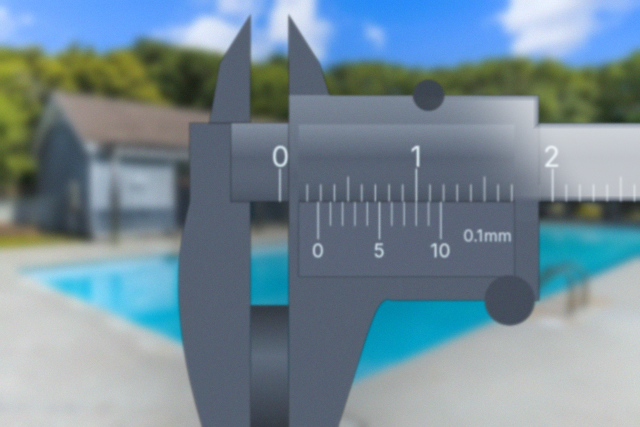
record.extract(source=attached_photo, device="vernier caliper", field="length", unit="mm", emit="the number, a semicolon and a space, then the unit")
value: 2.8; mm
